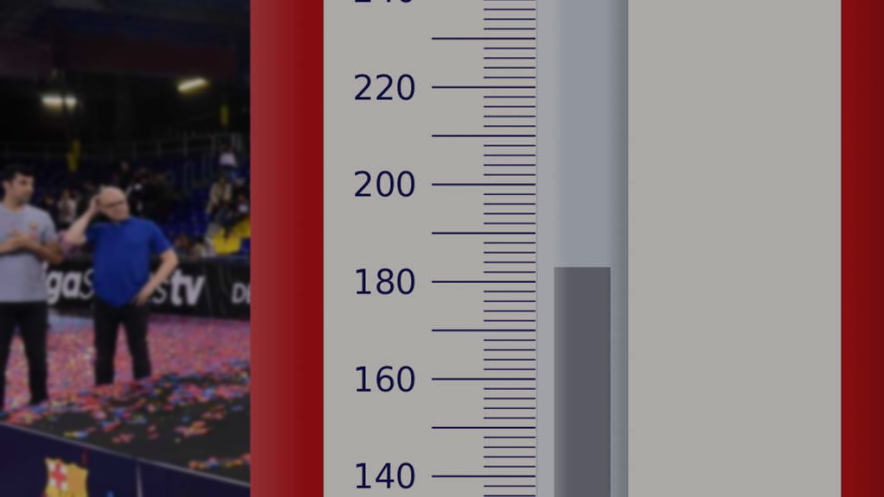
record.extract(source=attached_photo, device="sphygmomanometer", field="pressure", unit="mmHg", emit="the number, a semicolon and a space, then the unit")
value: 183; mmHg
